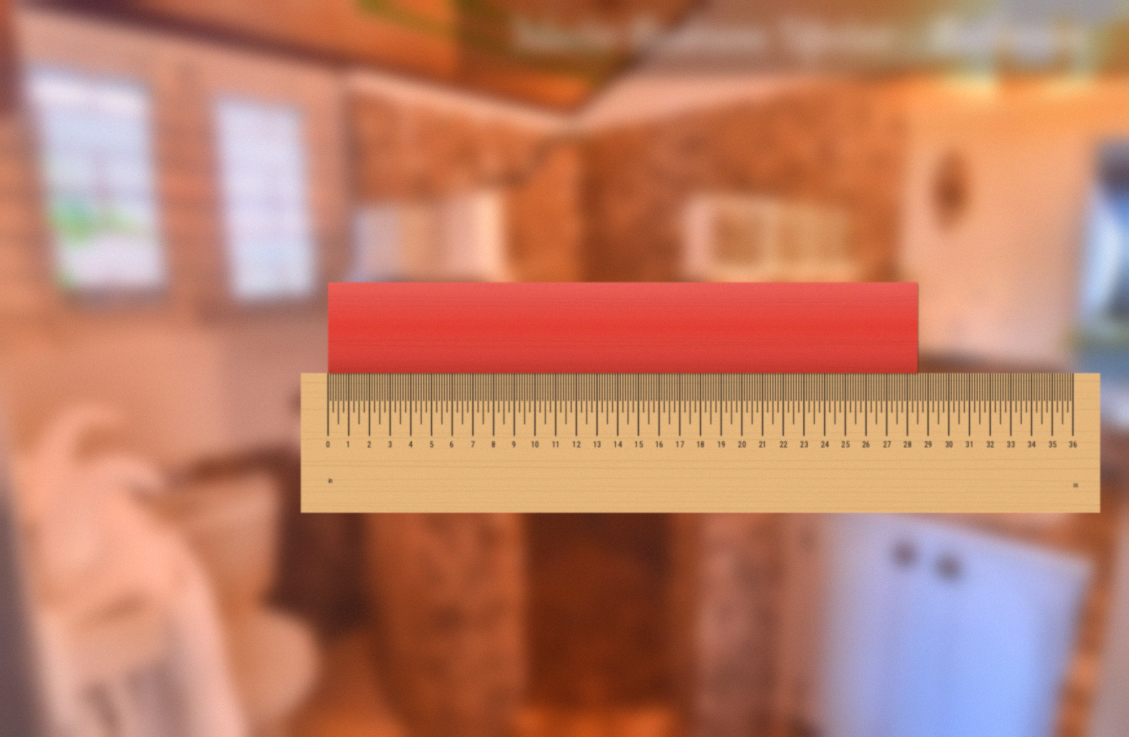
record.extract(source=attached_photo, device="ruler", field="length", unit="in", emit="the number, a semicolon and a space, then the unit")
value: 28.5; in
